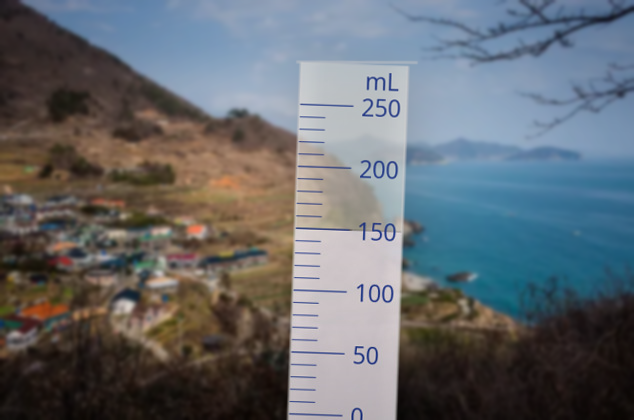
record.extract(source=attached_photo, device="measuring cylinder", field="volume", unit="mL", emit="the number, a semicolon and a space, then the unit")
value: 150; mL
